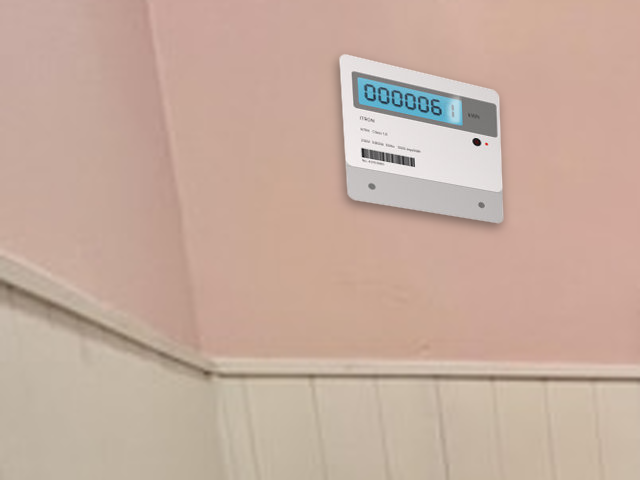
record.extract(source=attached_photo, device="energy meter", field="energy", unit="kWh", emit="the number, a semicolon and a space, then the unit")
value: 61; kWh
